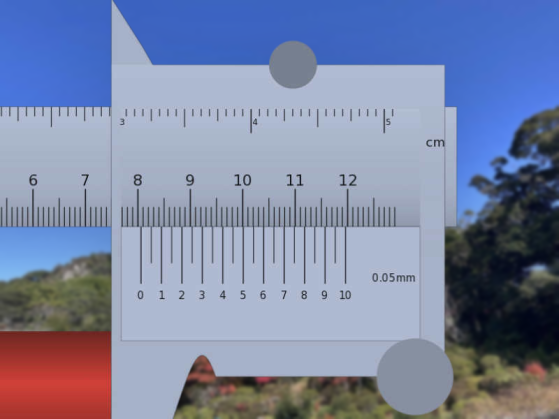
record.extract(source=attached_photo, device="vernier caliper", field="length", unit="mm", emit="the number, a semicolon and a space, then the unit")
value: 80.6; mm
